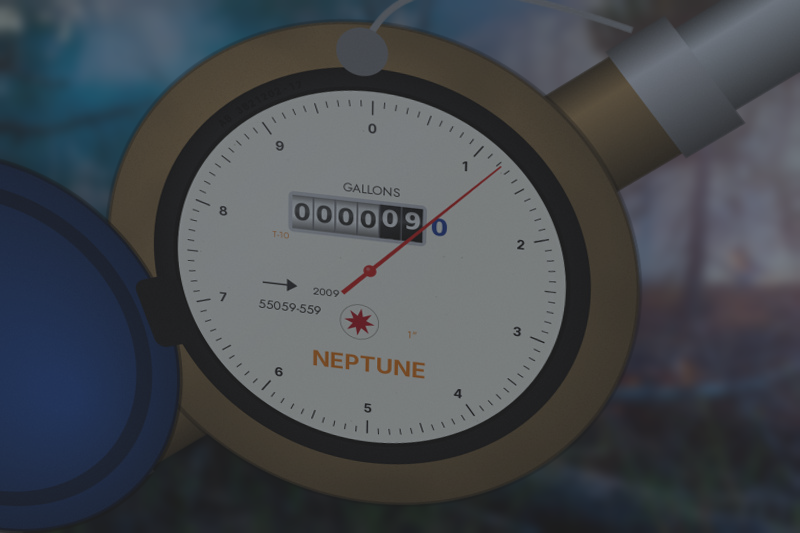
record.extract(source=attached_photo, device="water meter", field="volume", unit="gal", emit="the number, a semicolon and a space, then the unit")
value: 91.2; gal
